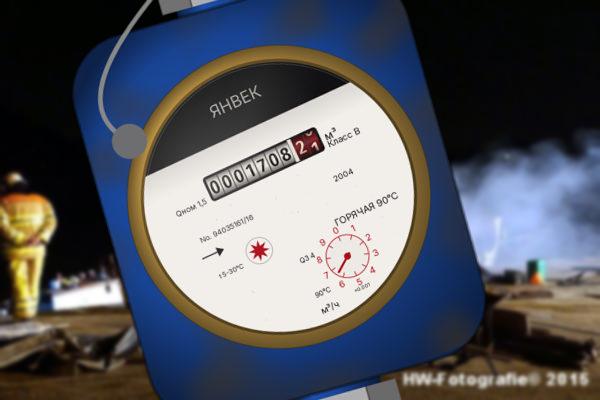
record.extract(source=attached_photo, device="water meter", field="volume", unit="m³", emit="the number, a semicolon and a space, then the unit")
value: 1708.206; m³
